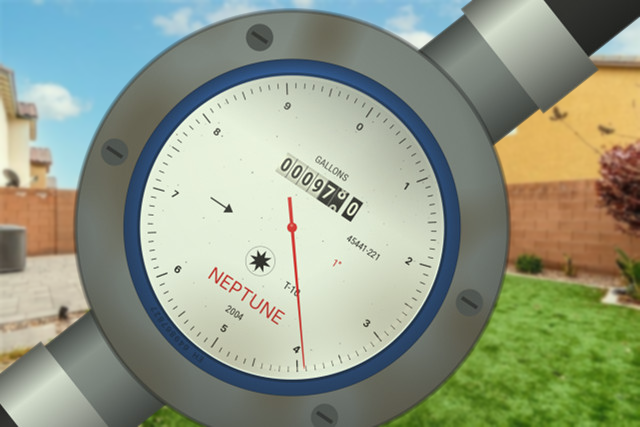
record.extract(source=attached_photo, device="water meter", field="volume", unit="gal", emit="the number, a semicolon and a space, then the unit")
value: 9783.9; gal
